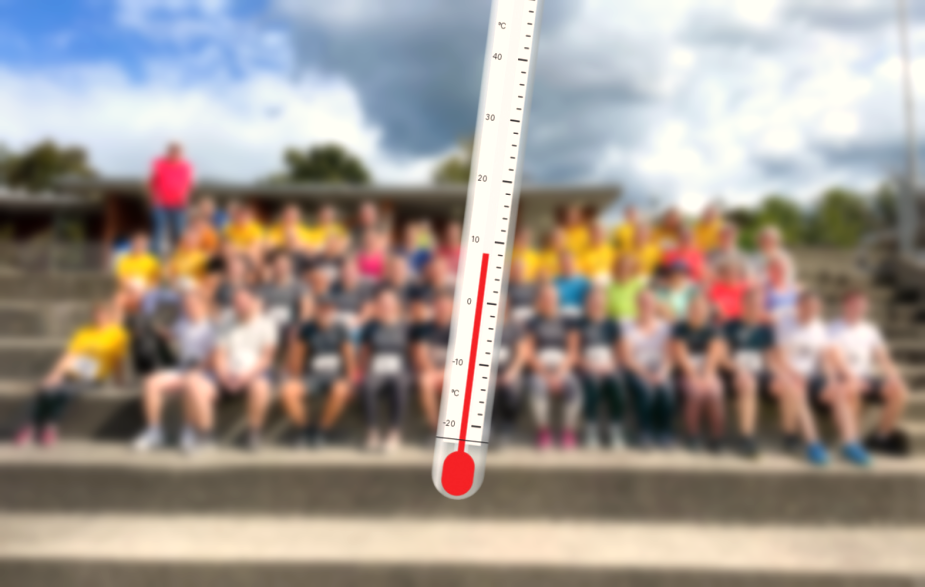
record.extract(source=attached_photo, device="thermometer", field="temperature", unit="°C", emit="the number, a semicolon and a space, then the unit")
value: 8; °C
